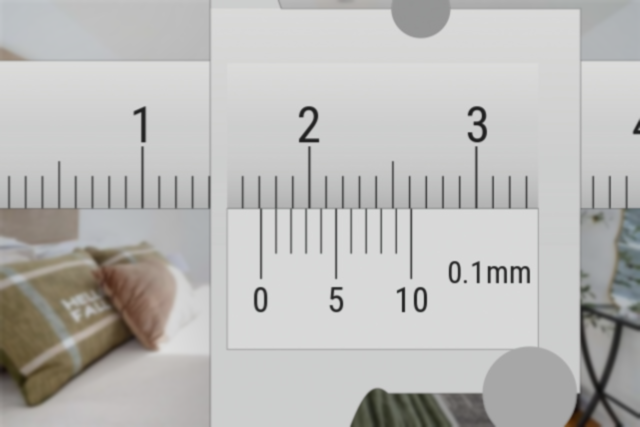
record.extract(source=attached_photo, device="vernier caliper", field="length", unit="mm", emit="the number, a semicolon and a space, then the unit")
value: 17.1; mm
